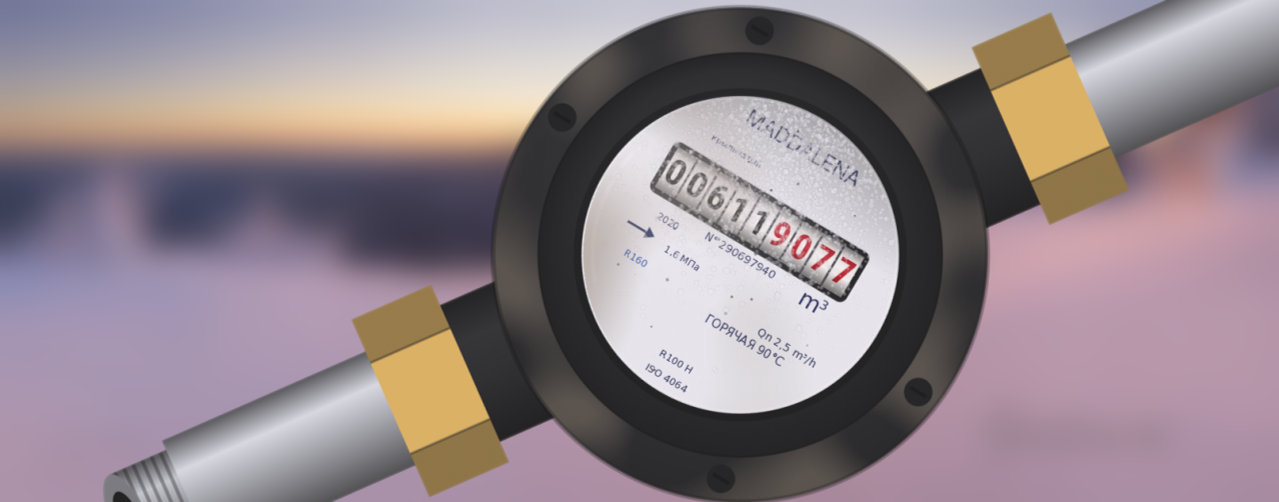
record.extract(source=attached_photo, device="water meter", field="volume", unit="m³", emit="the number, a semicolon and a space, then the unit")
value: 611.9077; m³
